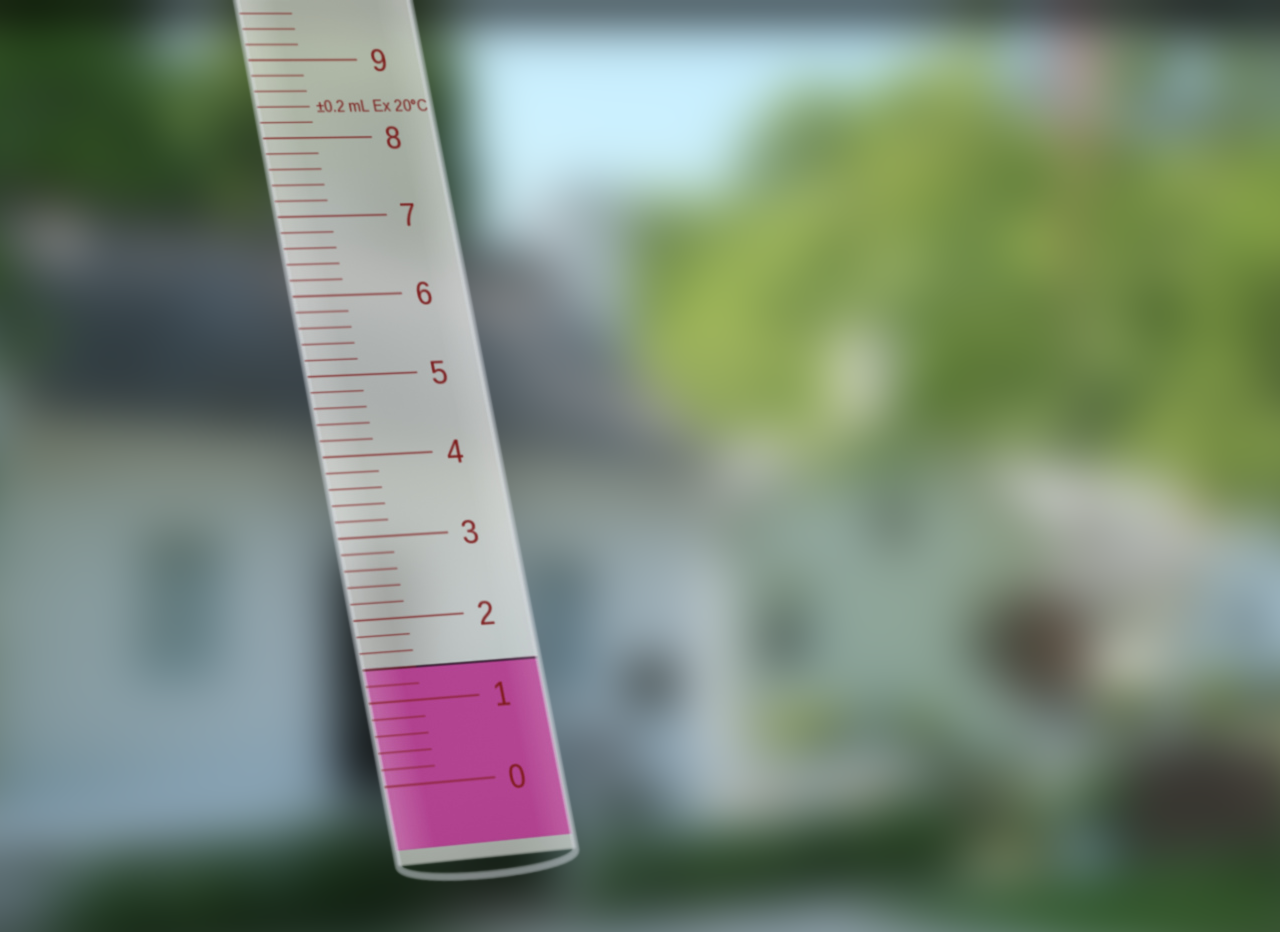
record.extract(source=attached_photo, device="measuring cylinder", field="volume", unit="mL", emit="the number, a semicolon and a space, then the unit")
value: 1.4; mL
